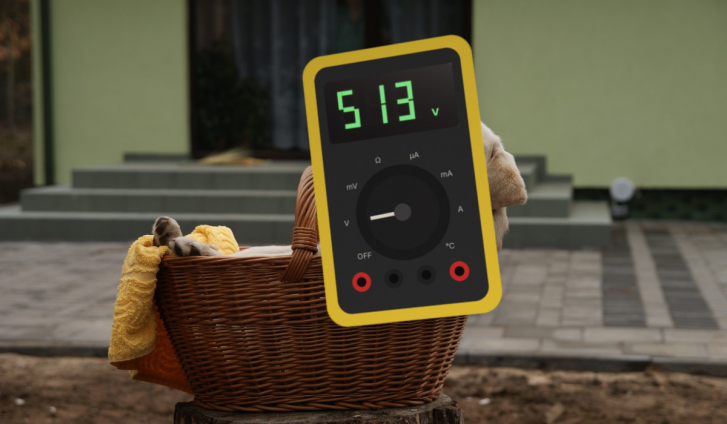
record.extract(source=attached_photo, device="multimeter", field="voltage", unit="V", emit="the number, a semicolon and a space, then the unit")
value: 513; V
